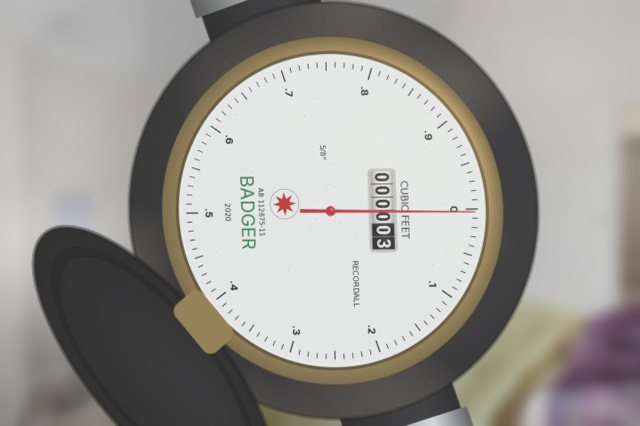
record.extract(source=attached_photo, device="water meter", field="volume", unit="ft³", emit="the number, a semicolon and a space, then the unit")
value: 3.00; ft³
